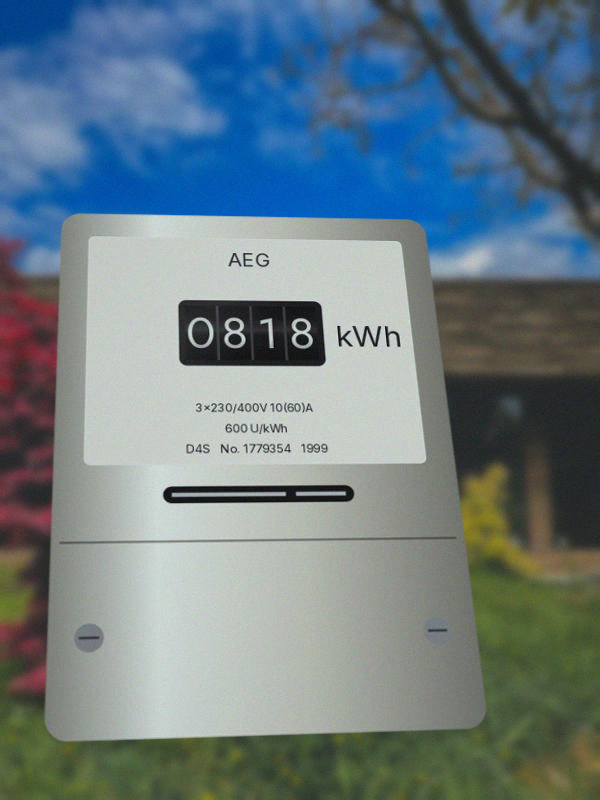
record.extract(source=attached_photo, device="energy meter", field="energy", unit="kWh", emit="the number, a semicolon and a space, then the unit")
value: 818; kWh
